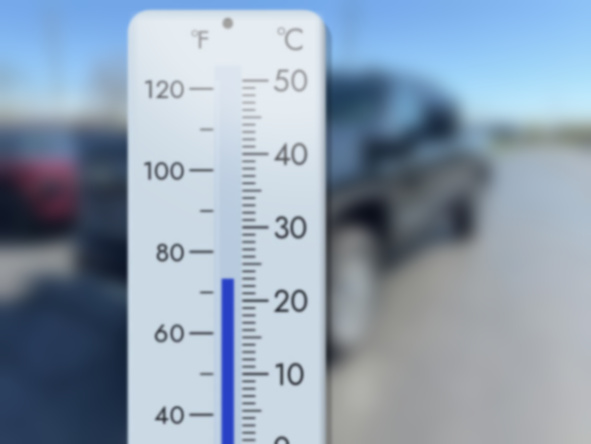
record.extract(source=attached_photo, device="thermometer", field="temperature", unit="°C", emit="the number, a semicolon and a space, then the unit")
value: 23; °C
